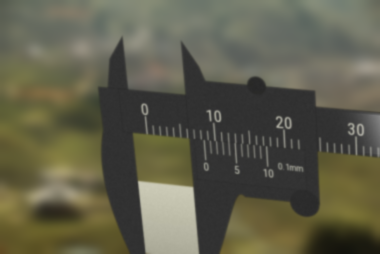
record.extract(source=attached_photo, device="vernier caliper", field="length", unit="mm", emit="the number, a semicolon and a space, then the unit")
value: 8.4; mm
